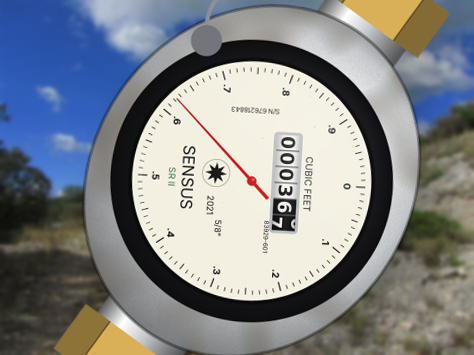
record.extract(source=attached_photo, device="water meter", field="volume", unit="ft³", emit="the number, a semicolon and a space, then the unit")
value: 366.62; ft³
